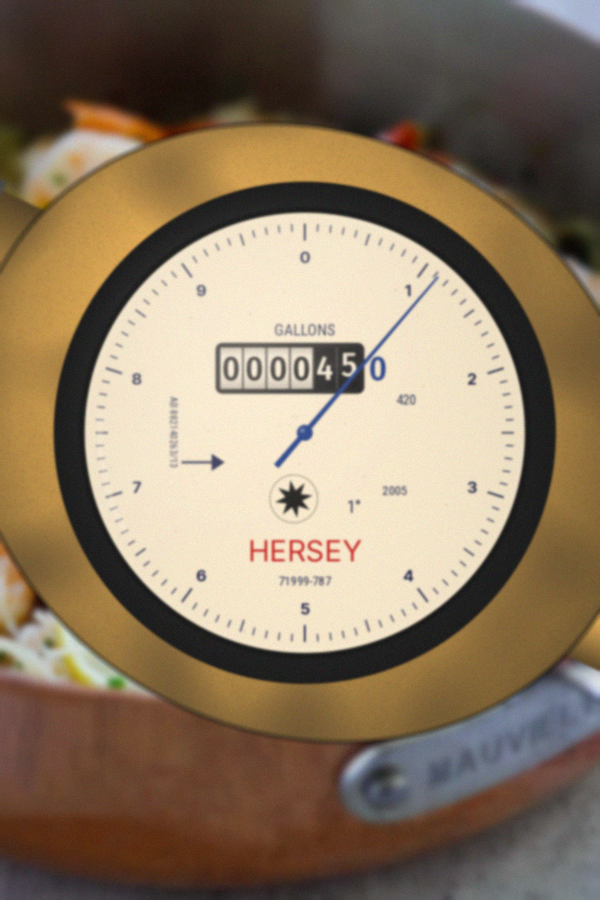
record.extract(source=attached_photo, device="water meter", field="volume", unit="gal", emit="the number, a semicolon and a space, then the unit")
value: 451.1; gal
